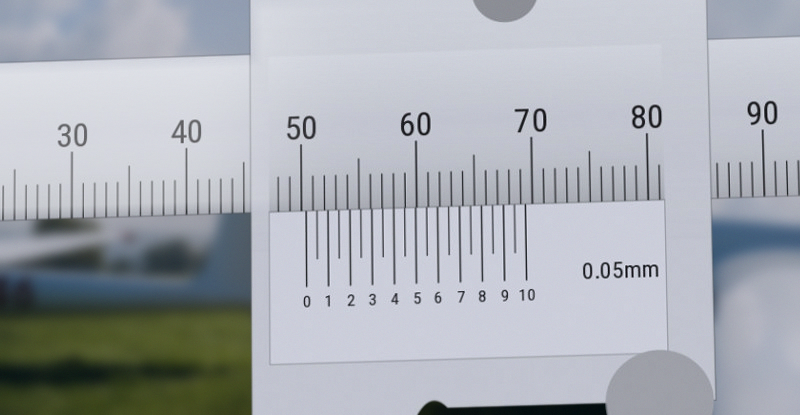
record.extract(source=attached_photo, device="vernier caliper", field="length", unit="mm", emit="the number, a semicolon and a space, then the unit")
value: 50.4; mm
